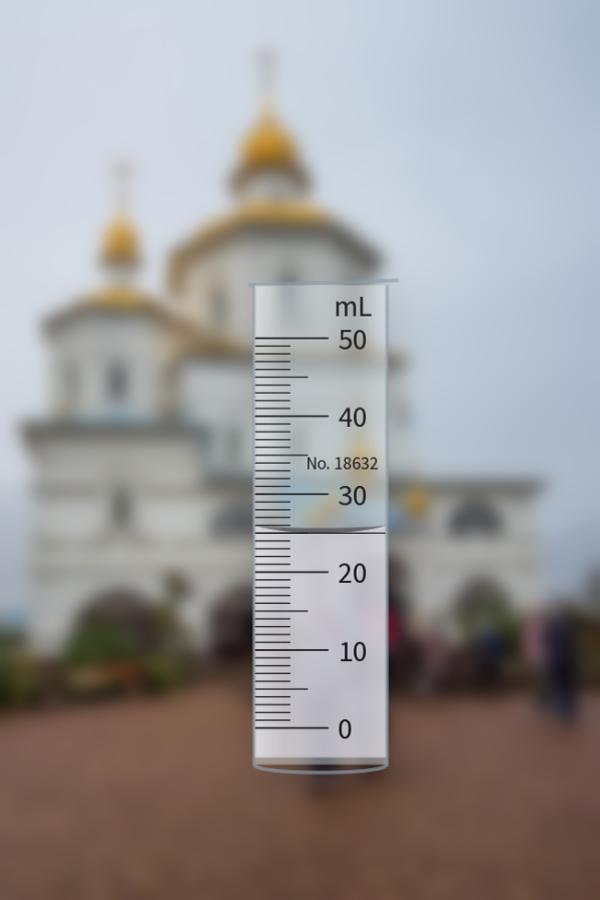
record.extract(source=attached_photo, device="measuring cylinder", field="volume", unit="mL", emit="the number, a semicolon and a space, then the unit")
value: 25; mL
